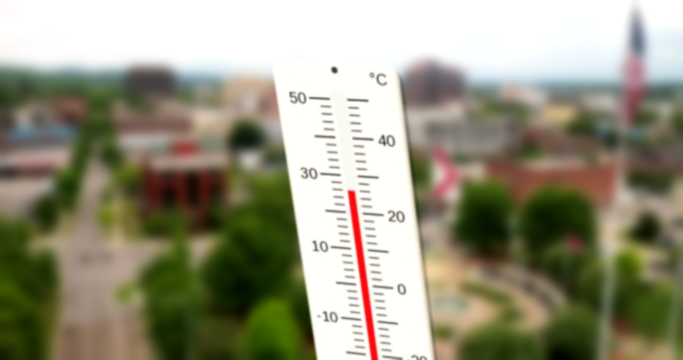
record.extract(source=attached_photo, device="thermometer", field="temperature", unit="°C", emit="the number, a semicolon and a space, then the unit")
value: 26; °C
